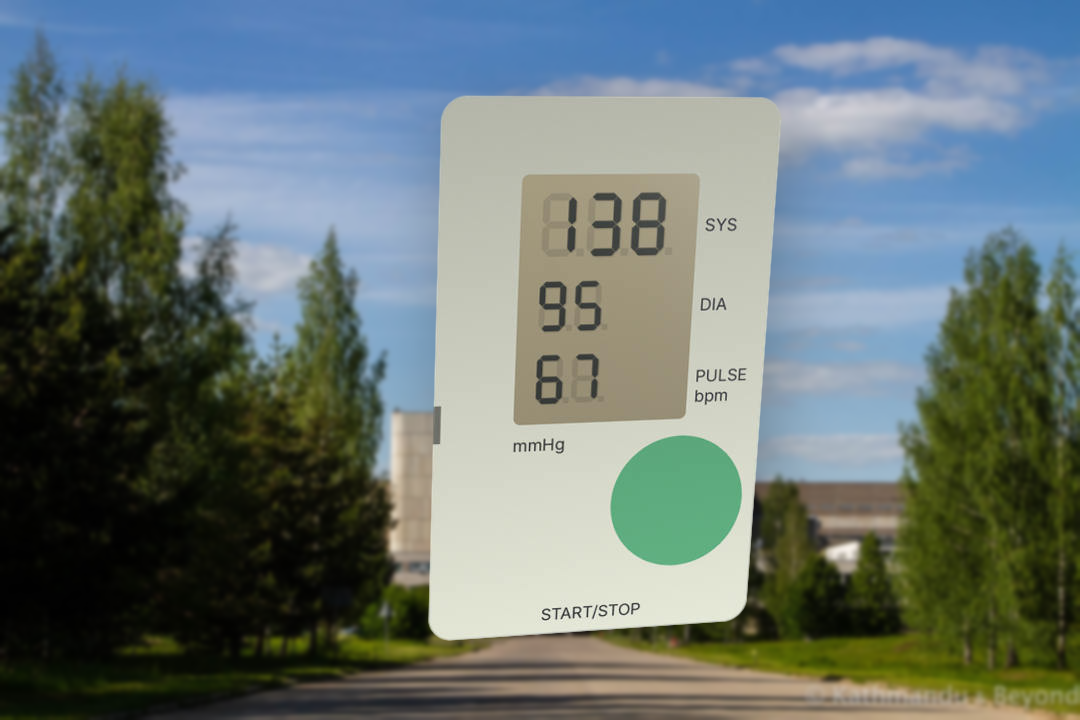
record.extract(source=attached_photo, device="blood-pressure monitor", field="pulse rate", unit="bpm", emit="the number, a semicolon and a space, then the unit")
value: 67; bpm
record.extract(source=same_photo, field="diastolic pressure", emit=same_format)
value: 95; mmHg
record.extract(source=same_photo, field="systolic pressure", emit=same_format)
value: 138; mmHg
